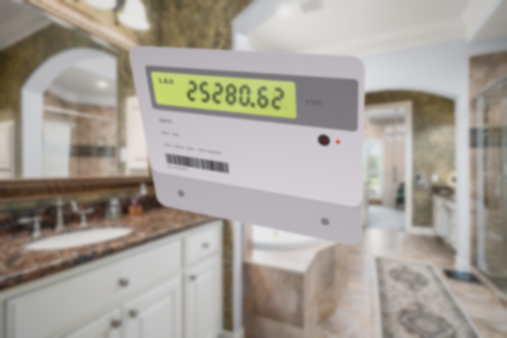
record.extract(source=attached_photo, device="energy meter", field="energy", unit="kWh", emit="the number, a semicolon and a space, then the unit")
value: 25280.62; kWh
